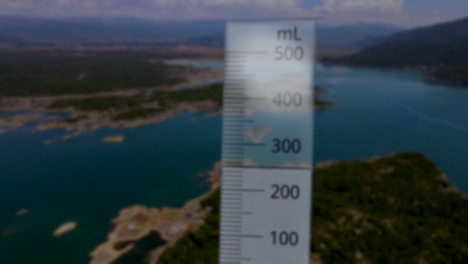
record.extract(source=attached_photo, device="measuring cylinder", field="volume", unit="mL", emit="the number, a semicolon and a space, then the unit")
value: 250; mL
